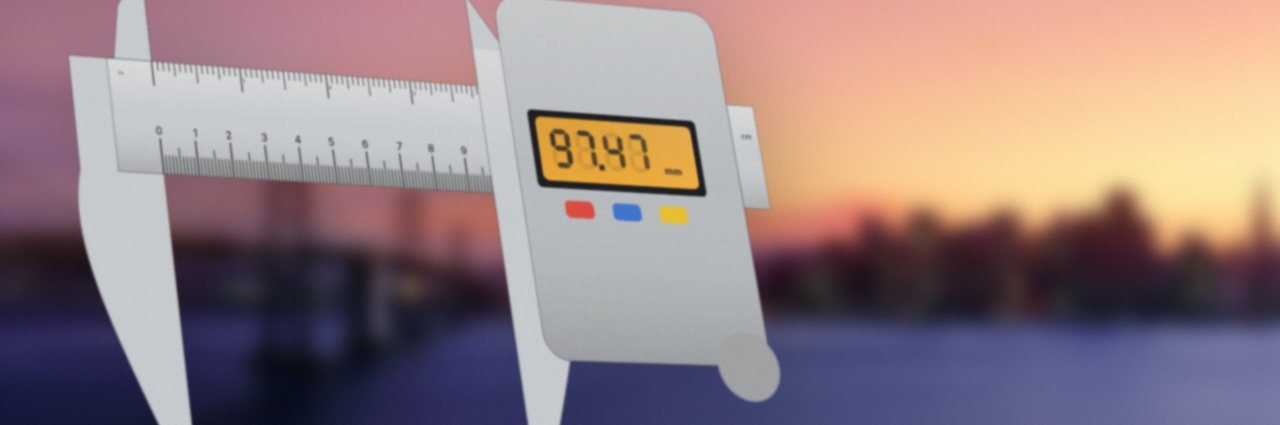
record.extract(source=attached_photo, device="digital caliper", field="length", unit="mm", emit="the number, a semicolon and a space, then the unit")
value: 97.47; mm
